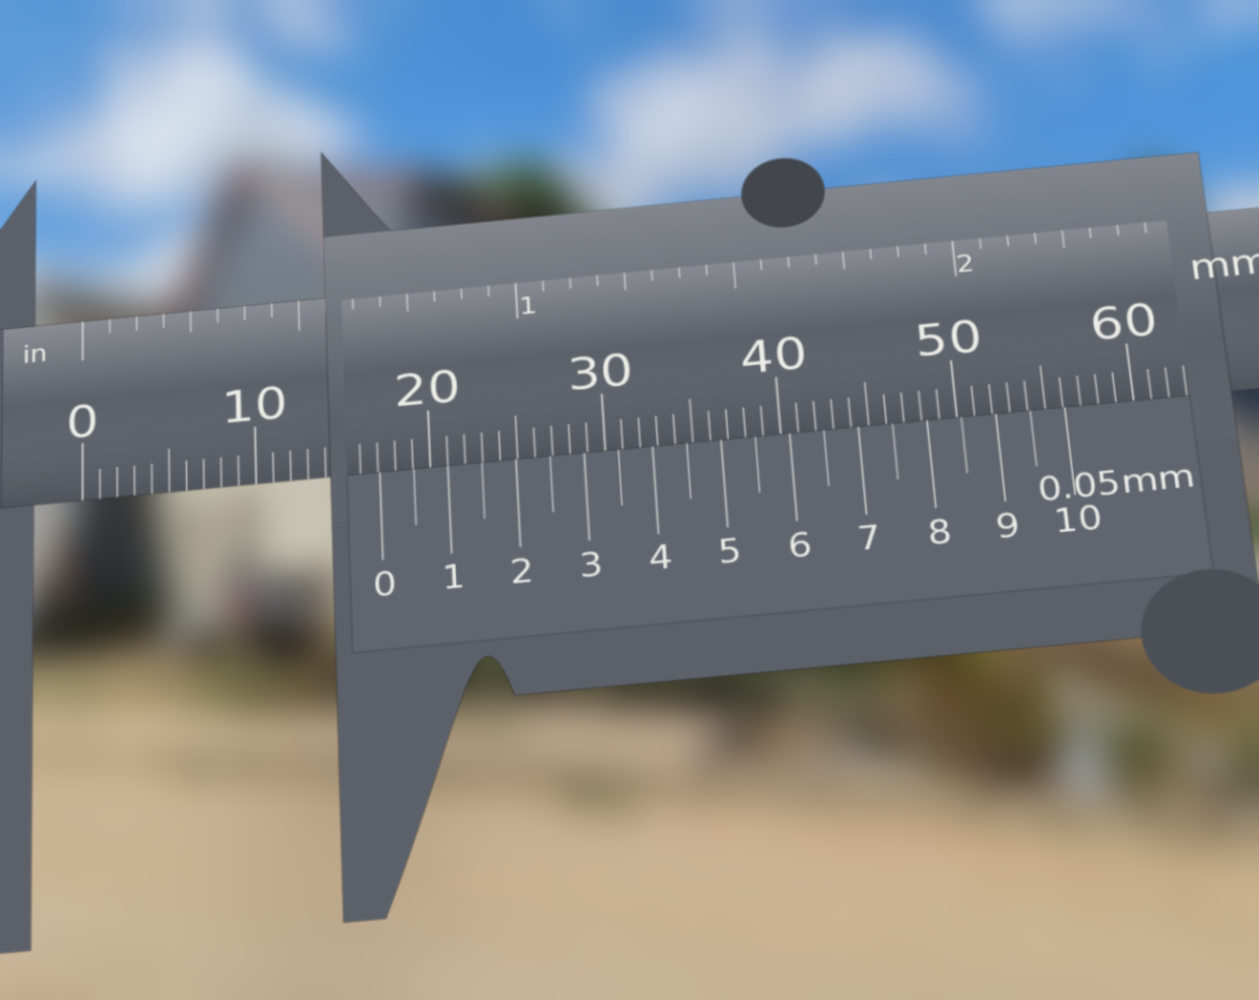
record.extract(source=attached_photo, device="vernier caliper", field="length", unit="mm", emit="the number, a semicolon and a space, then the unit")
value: 17.1; mm
